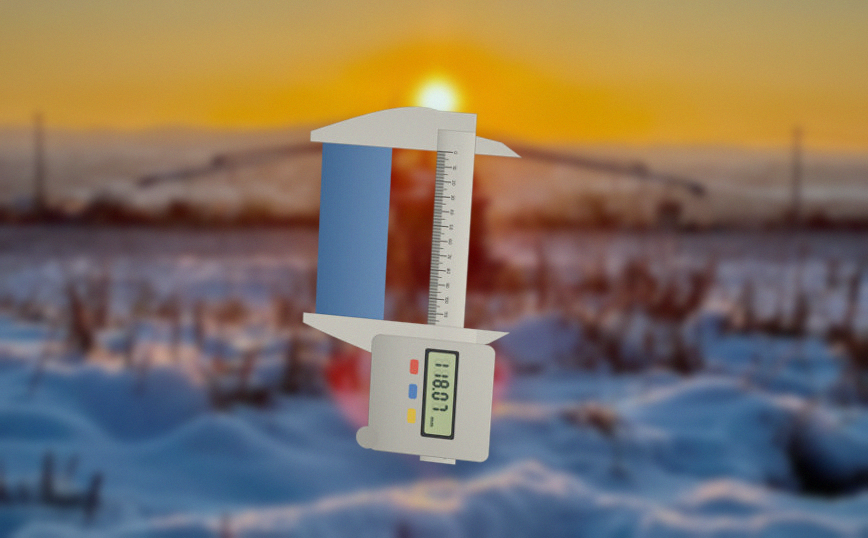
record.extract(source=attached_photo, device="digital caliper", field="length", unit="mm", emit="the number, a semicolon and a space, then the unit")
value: 118.07; mm
